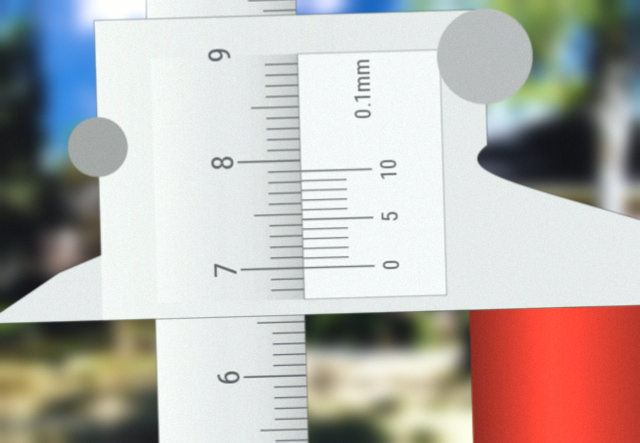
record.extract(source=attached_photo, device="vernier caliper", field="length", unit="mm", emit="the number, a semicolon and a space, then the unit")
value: 70.0; mm
